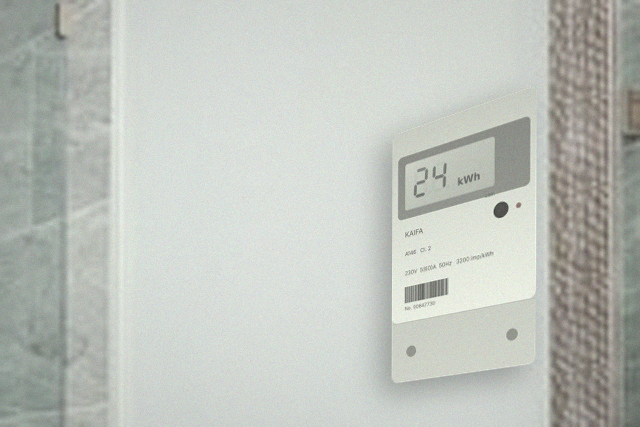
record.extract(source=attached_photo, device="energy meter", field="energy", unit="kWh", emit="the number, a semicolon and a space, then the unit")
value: 24; kWh
